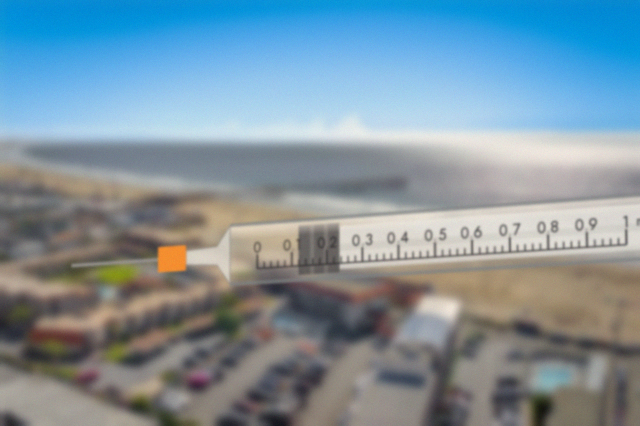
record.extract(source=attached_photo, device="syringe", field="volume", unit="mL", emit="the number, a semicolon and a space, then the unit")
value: 0.12; mL
